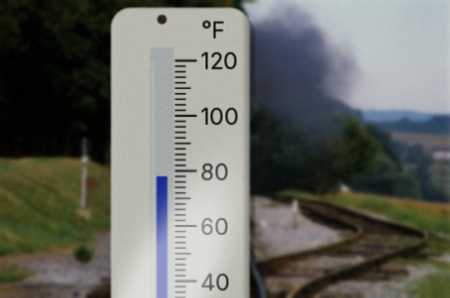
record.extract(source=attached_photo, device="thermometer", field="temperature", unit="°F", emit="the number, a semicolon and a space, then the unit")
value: 78; °F
